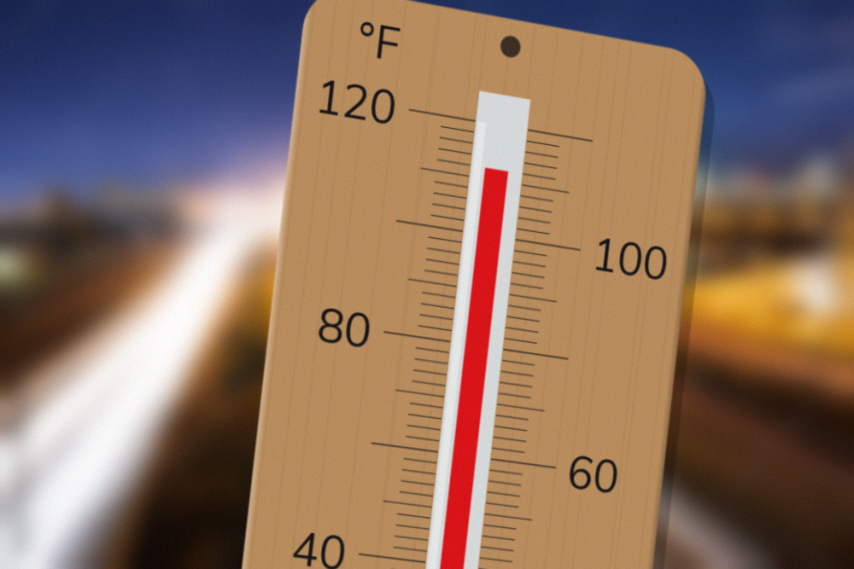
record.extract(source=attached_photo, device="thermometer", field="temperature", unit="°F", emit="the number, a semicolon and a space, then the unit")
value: 112; °F
